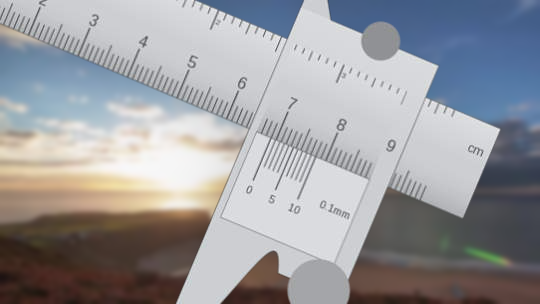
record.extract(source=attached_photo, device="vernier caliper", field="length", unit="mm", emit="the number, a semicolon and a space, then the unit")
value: 69.0; mm
